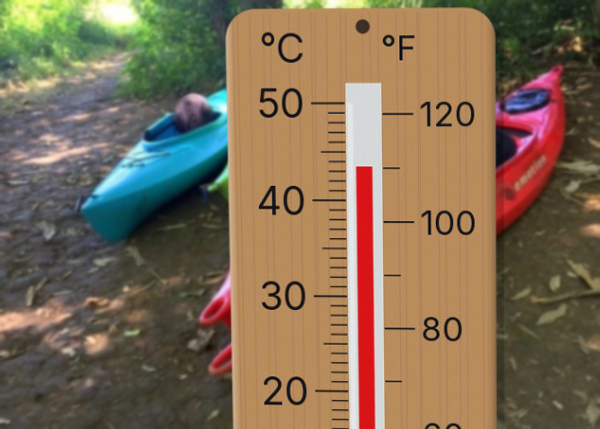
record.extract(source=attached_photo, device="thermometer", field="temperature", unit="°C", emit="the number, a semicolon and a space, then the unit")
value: 43.5; °C
